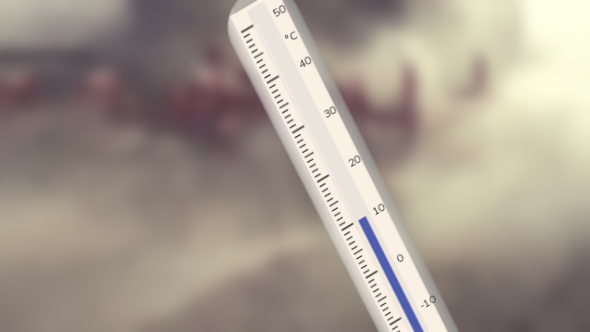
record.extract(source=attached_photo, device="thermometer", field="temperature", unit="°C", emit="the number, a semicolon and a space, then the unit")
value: 10; °C
